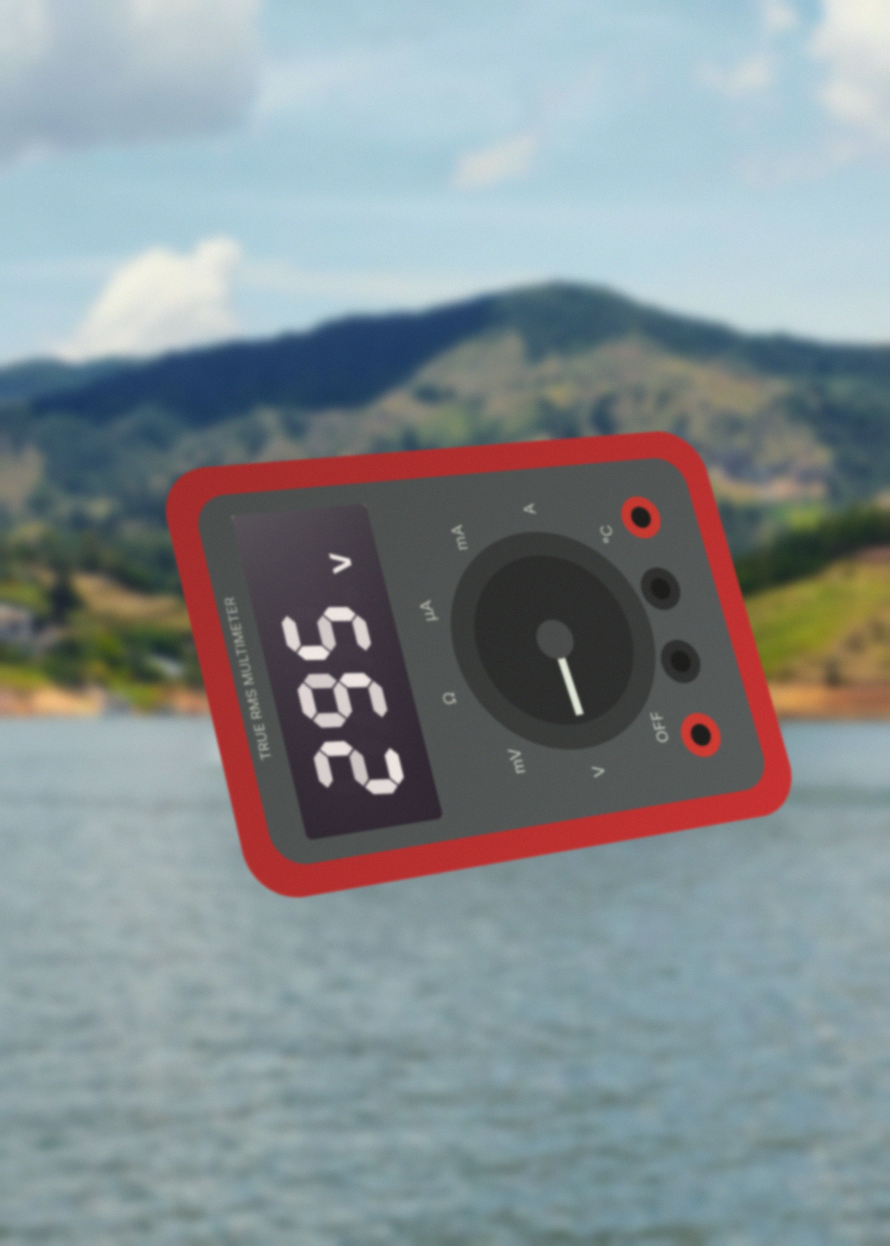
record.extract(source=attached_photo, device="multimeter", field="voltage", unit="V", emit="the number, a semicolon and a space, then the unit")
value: 295; V
